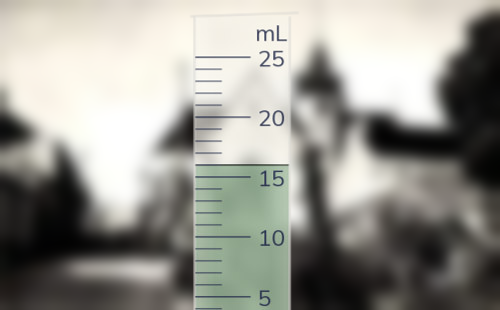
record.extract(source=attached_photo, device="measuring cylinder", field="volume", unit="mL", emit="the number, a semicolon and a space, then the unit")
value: 16; mL
